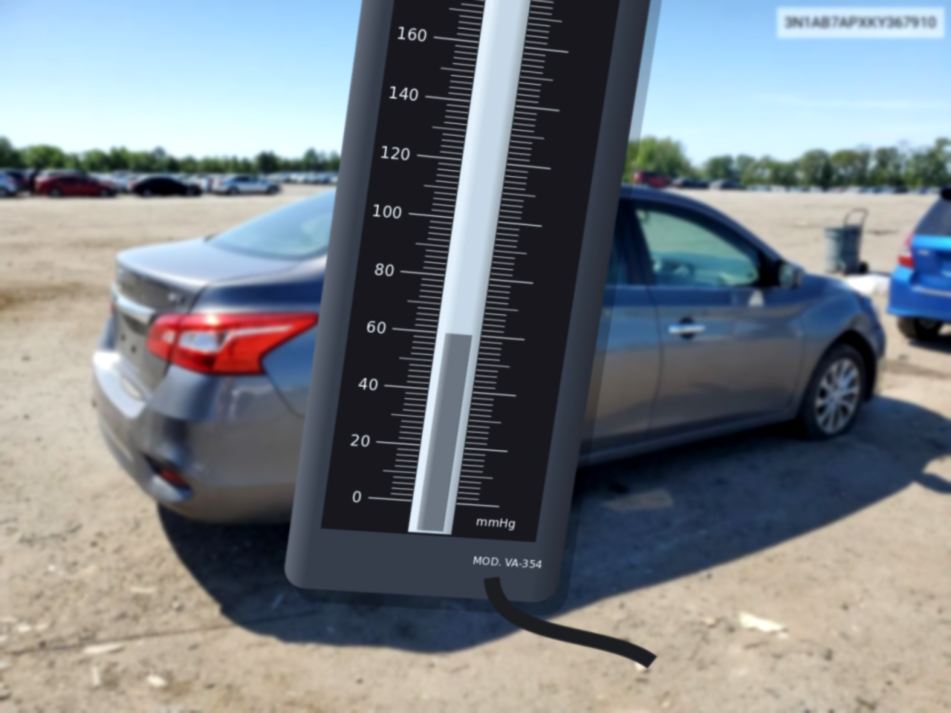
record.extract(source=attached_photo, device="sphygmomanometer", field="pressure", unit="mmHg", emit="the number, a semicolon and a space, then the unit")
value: 60; mmHg
